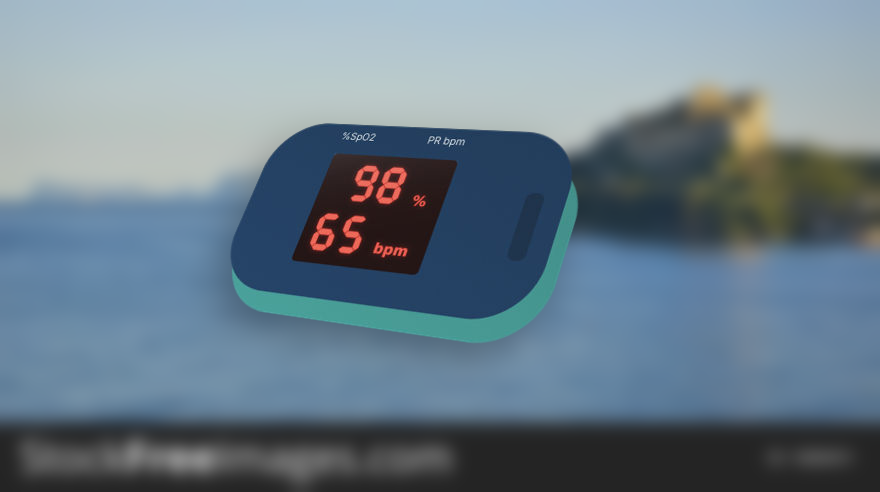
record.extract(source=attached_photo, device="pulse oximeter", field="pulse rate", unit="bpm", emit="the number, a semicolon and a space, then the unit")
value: 65; bpm
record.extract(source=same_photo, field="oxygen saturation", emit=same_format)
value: 98; %
